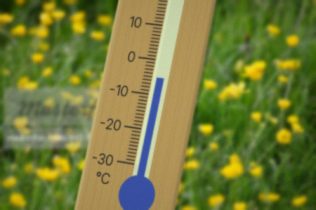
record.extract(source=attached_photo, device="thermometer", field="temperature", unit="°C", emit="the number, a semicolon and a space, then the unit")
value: -5; °C
